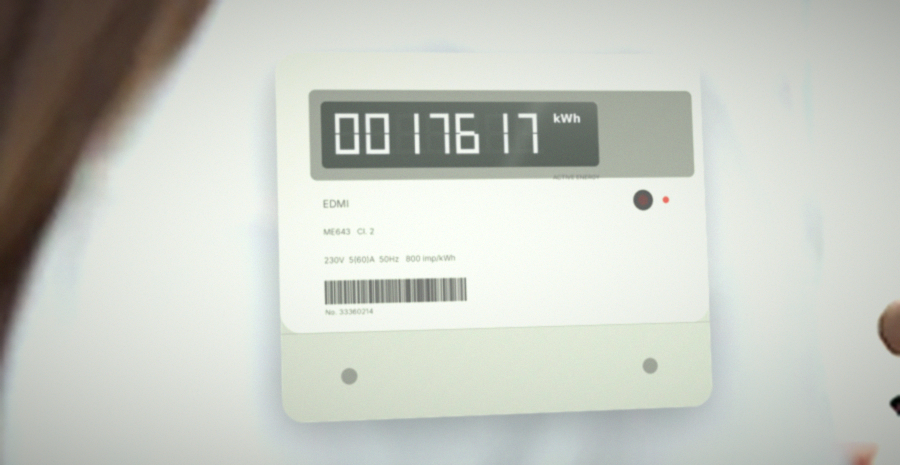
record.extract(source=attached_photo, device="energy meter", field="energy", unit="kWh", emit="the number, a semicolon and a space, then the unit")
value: 17617; kWh
